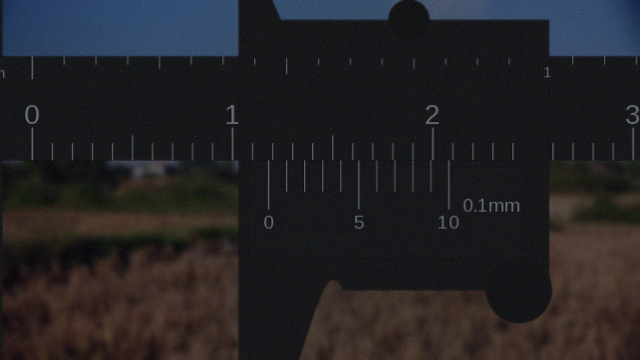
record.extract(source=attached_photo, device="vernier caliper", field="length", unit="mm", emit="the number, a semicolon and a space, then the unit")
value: 11.8; mm
